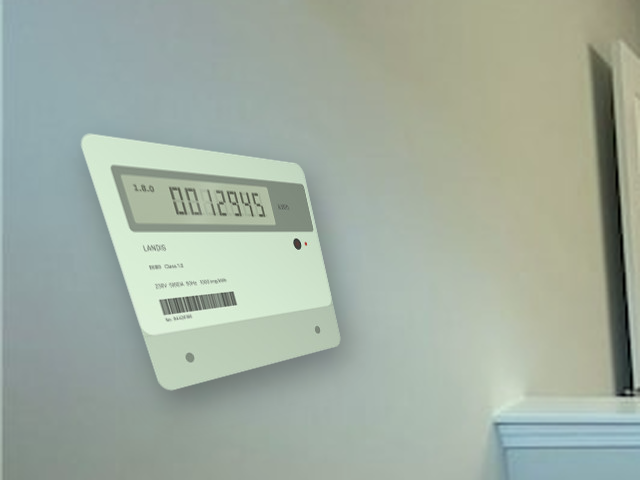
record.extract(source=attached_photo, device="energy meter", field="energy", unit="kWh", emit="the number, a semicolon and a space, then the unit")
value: 12945; kWh
